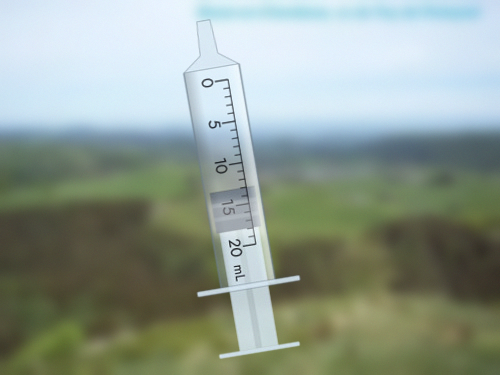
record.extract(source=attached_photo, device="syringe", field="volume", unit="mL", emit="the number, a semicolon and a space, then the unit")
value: 13; mL
